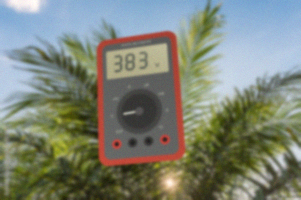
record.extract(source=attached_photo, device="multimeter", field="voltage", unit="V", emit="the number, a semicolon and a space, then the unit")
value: 383; V
